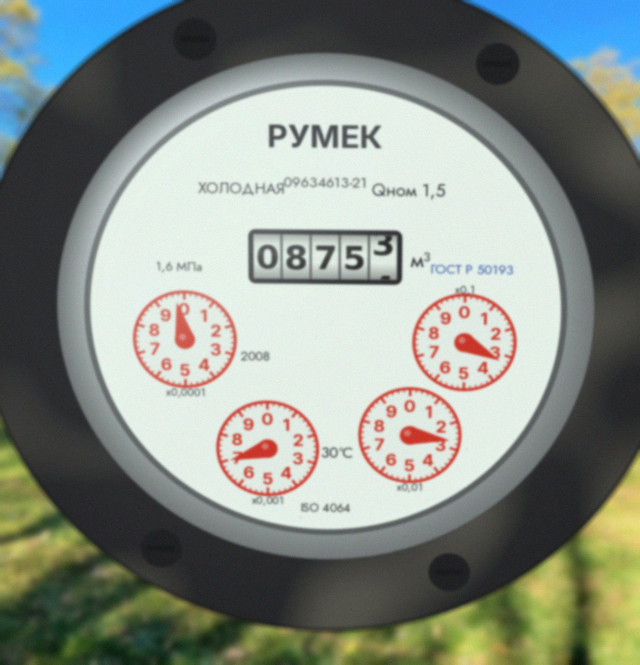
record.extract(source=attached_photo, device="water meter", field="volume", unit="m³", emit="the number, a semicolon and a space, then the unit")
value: 8753.3269; m³
